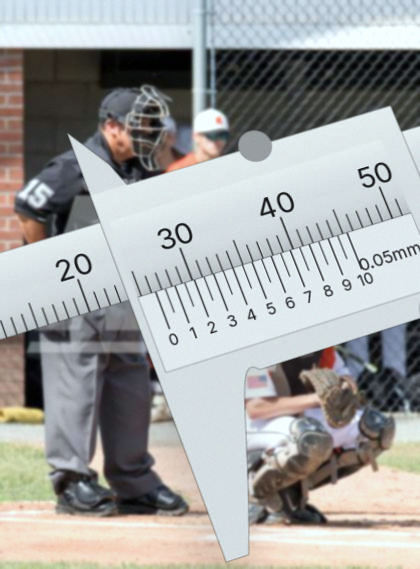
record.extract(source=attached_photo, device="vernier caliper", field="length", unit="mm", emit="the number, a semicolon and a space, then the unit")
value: 26.4; mm
